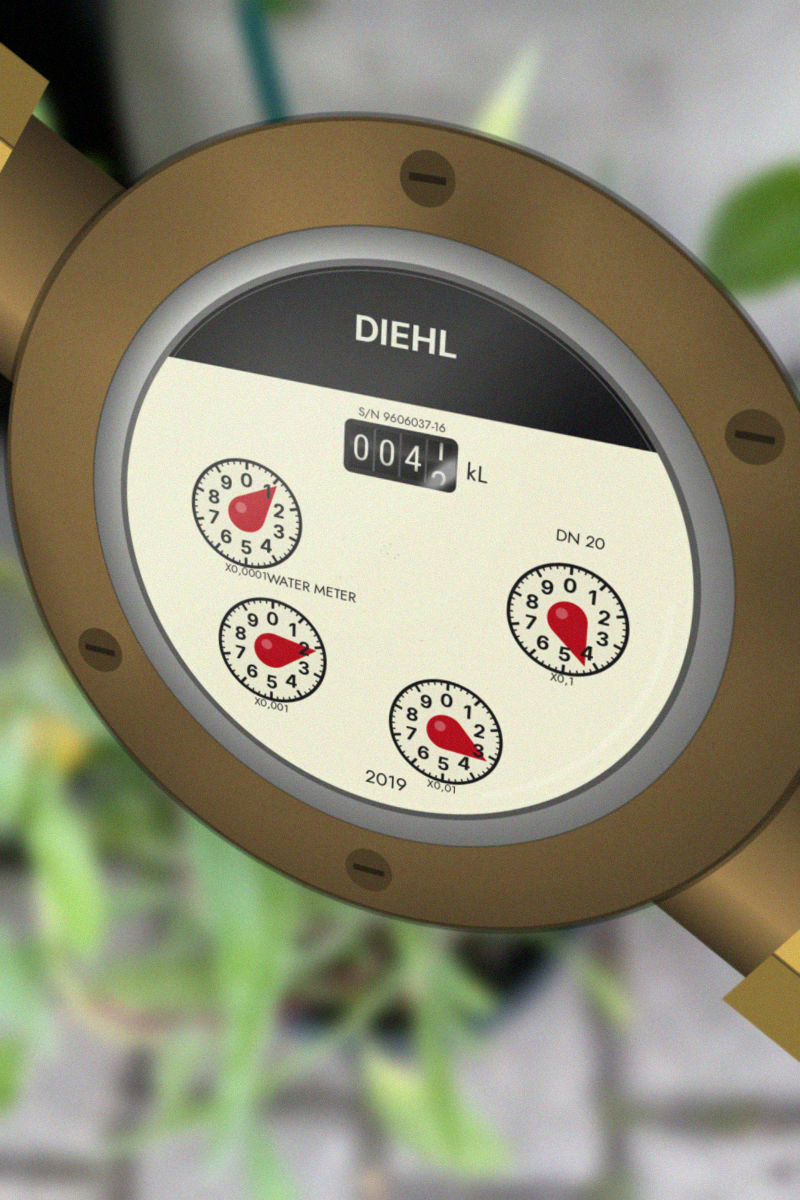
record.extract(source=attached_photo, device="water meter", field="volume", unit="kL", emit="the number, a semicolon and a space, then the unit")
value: 41.4321; kL
